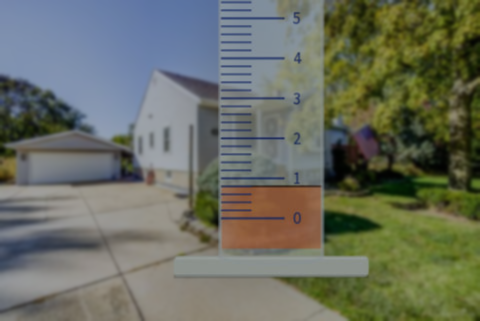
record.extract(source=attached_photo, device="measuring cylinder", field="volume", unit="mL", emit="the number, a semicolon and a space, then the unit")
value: 0.8; mL
